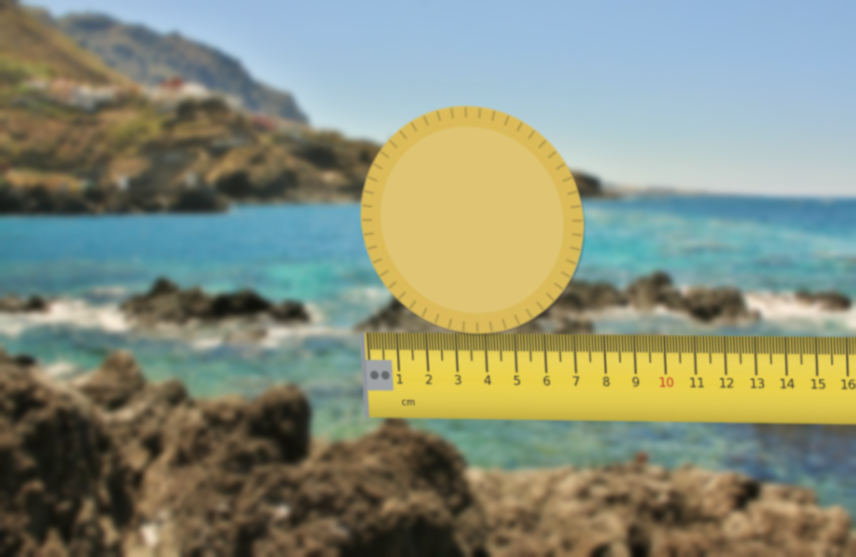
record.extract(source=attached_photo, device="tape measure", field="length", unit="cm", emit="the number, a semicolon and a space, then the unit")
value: 7.5; cm
